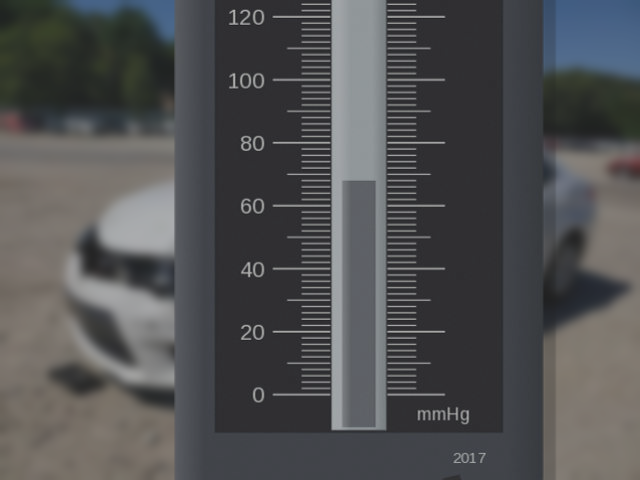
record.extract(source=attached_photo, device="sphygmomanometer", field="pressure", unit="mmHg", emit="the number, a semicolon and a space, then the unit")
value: 68; mmHg
